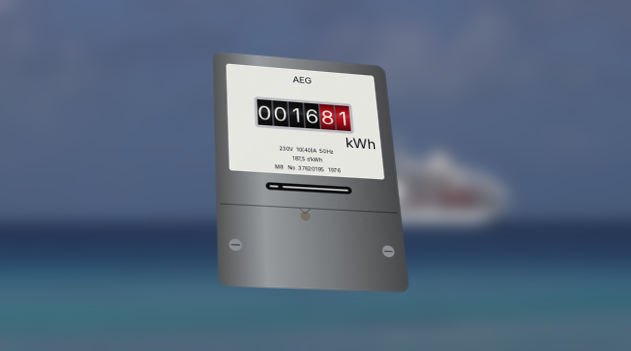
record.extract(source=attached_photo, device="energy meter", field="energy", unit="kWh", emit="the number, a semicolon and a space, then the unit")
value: 16.81; kWh
